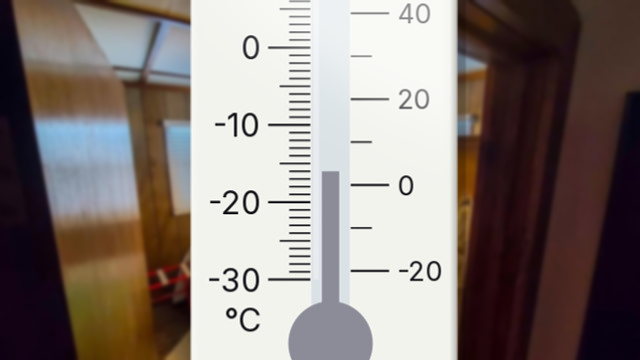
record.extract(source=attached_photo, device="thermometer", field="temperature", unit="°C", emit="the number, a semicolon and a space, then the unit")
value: -16; °C
